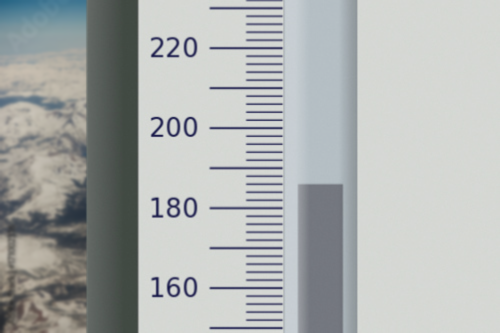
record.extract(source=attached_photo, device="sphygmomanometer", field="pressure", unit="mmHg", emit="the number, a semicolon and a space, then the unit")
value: 186; mmHg
